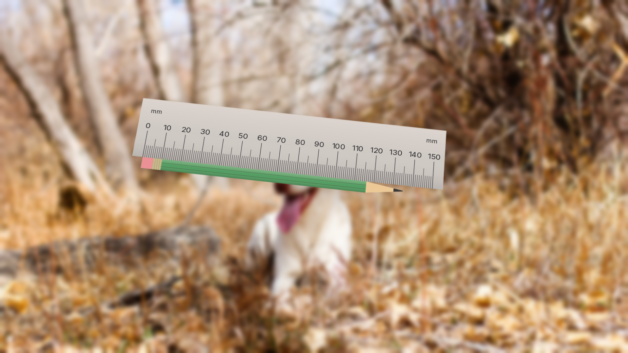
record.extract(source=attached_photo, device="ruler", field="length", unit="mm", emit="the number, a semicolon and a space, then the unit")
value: 135; mm
